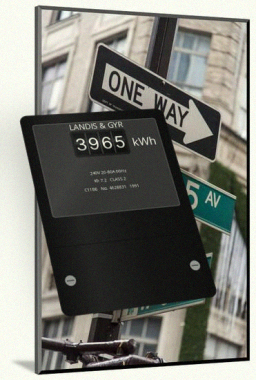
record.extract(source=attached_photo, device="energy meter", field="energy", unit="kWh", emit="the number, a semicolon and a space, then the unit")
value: 3965; kWh
